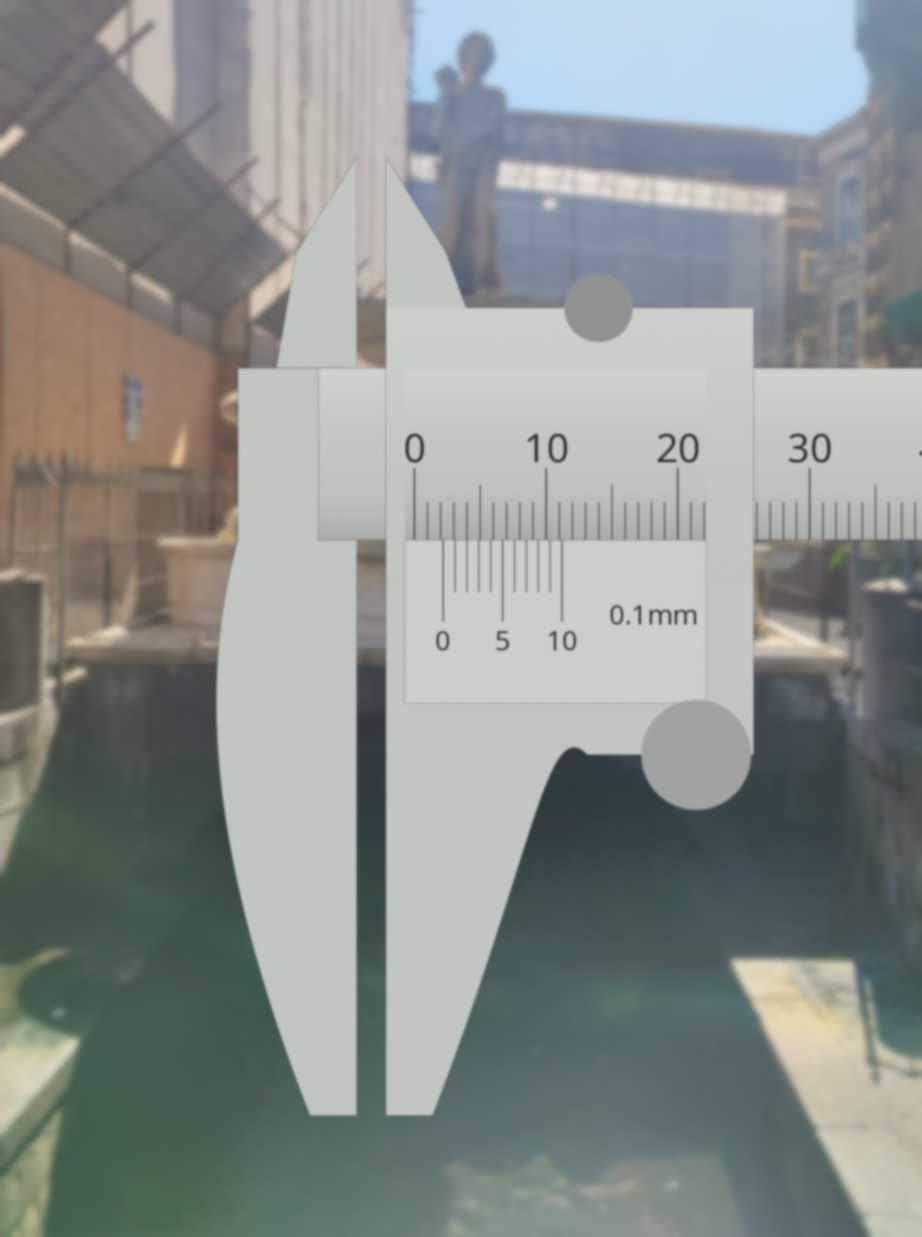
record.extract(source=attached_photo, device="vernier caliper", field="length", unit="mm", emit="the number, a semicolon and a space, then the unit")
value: 2.2; mm
